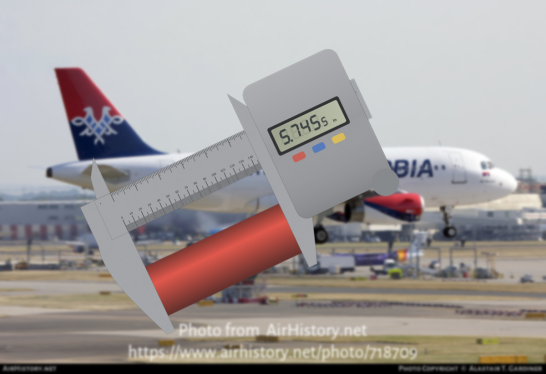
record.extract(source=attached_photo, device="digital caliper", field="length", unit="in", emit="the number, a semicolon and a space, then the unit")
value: 5.7455; in
